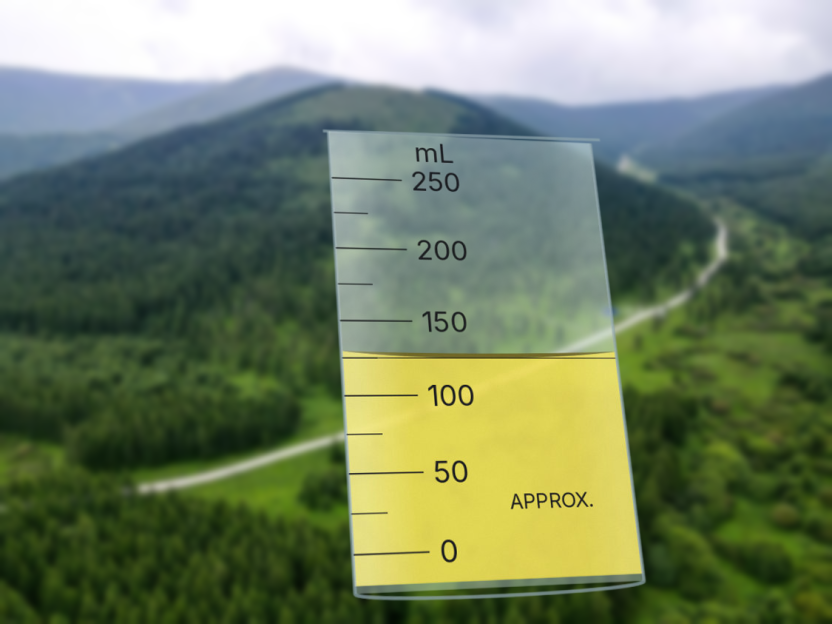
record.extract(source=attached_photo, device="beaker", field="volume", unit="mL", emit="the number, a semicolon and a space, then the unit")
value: 125; mL
